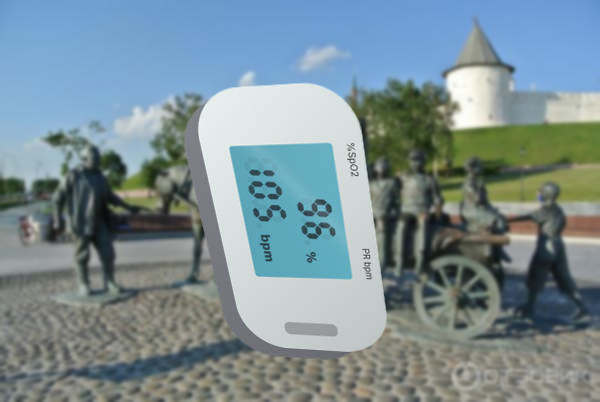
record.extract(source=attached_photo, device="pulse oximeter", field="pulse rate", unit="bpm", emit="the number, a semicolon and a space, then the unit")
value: 105; bpm
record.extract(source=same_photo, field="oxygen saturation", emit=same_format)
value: 96; %
